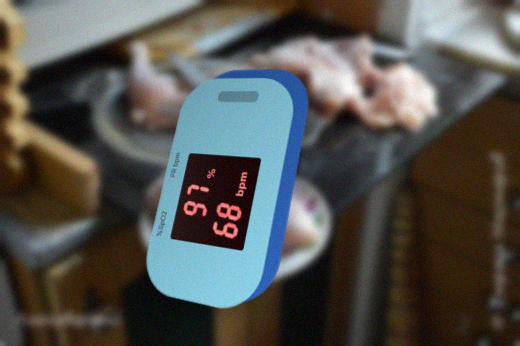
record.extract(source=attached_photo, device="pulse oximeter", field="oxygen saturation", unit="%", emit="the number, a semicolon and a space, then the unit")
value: 97; %
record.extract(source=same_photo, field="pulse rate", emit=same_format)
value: 68; bpm
